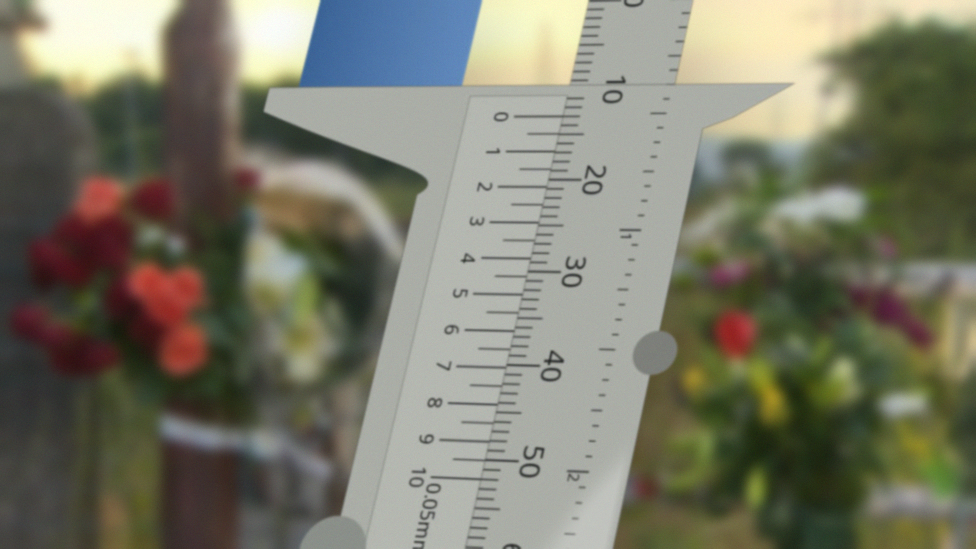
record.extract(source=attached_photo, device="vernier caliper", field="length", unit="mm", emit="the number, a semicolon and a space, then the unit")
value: 13.0; mm
